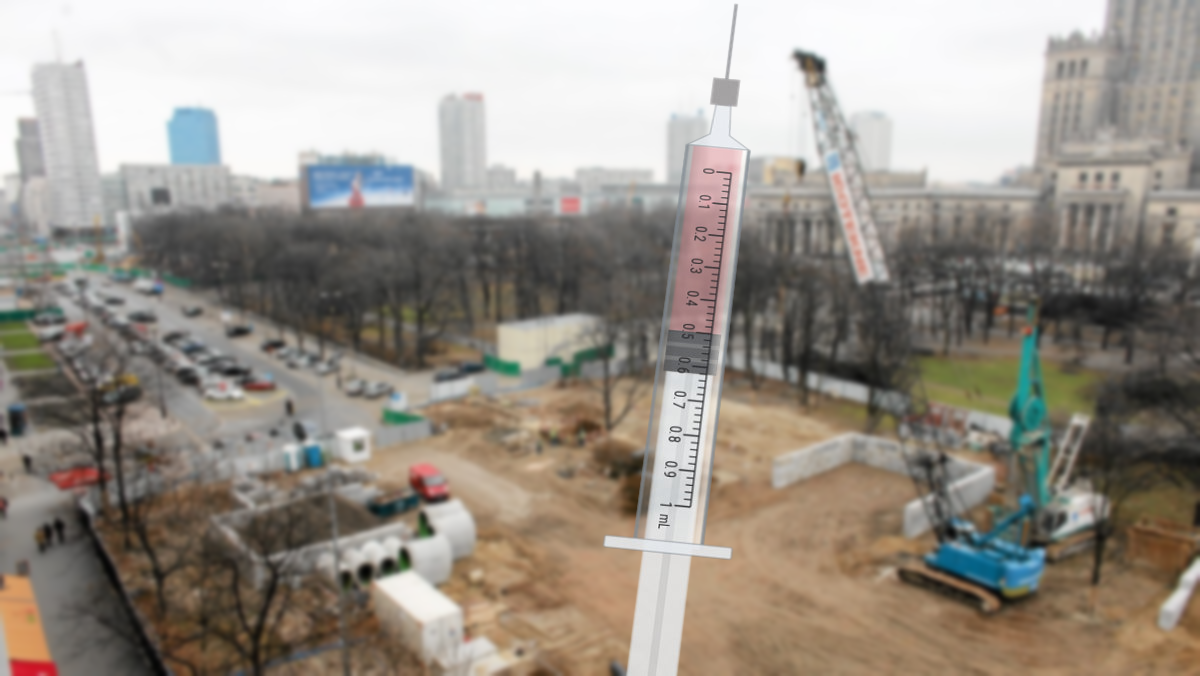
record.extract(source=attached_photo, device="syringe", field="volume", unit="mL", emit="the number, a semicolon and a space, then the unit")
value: 0.5; mL
